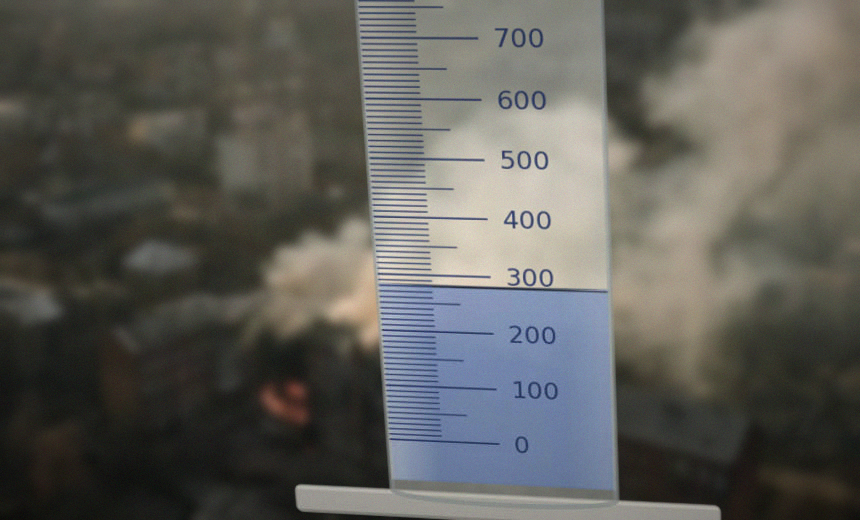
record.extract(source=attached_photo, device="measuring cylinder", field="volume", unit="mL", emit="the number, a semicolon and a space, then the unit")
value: 280; mL
